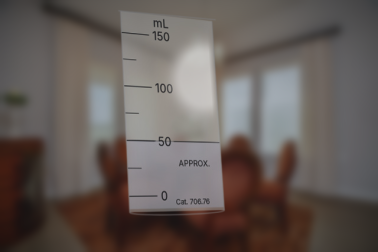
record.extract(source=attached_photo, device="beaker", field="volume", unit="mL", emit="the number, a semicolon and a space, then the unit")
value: 50; mL
